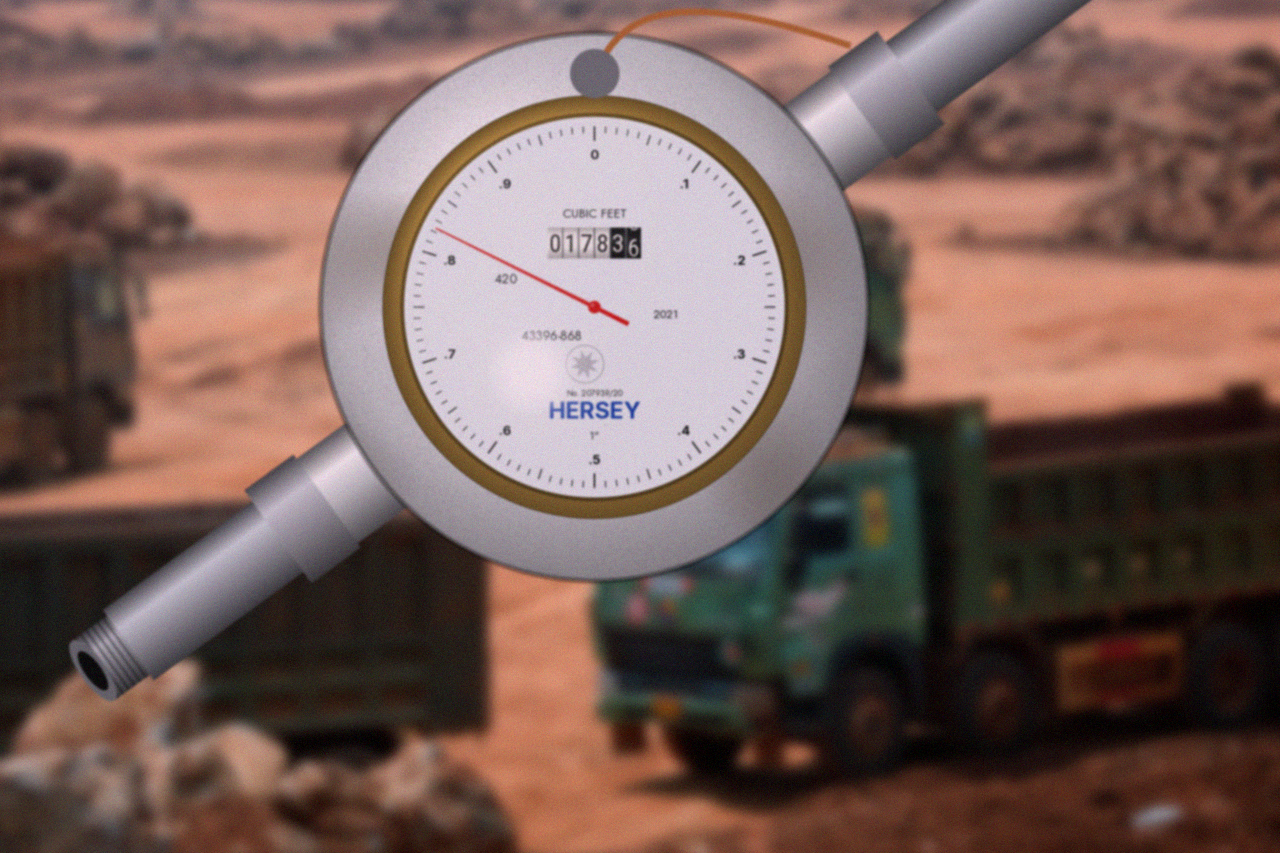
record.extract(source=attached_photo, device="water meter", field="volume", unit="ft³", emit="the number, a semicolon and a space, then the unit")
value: 17835.82; ft³
